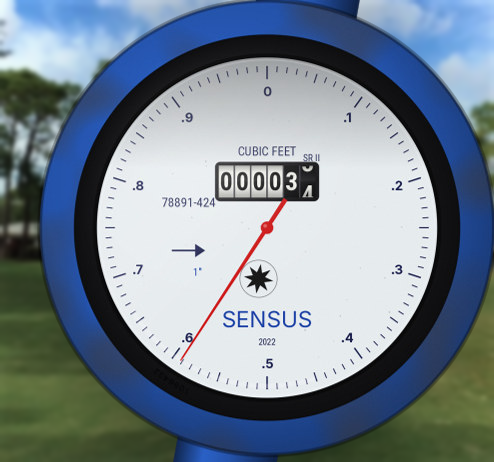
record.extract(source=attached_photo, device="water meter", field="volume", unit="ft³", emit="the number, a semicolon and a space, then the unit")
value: 33.59; ft³
